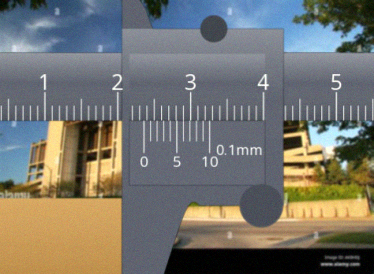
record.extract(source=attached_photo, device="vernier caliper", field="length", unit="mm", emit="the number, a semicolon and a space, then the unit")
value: 23.6; mm
